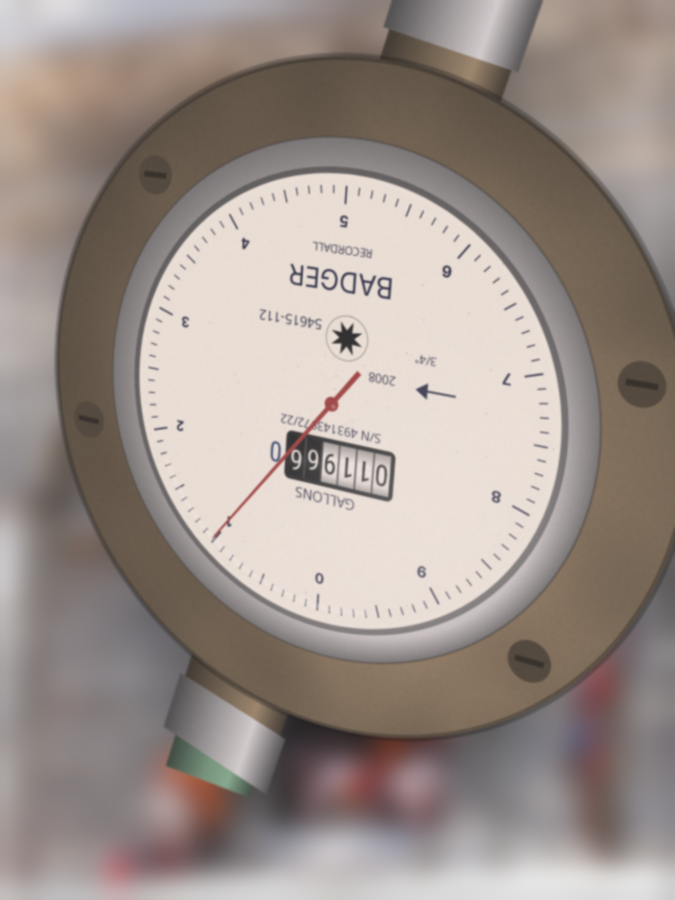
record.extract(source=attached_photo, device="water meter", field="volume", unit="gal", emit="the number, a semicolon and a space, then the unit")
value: 119661.0; gal
